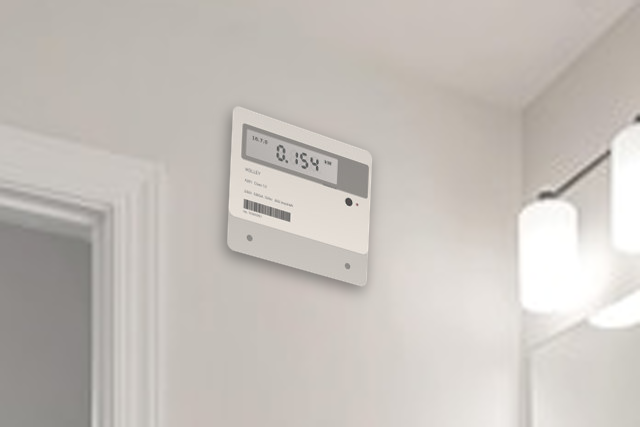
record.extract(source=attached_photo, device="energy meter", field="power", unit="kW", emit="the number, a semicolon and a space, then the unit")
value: 0.154; kW
